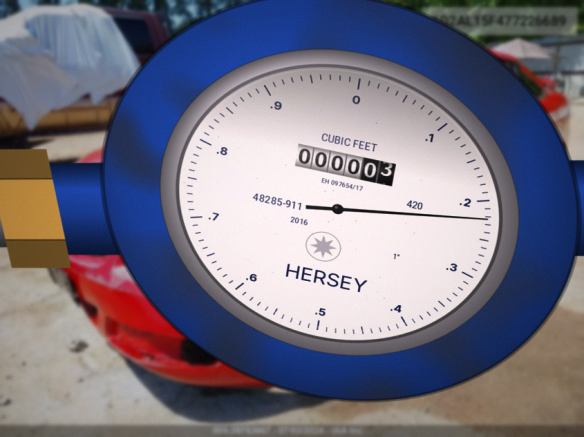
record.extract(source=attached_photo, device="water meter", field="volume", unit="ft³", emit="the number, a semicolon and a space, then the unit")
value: 3.22; ft³
